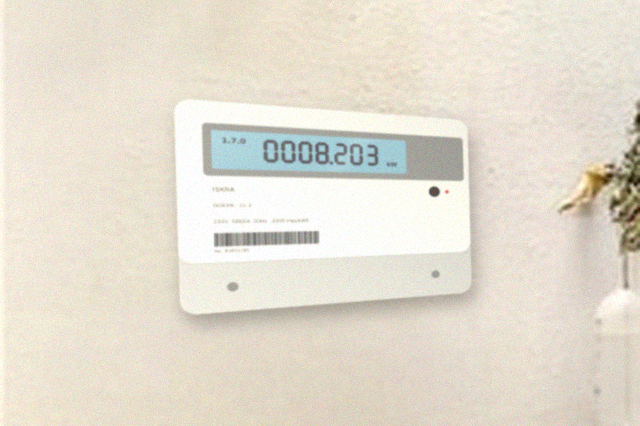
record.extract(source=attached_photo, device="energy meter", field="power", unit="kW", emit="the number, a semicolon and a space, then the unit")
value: 8.203; kW
